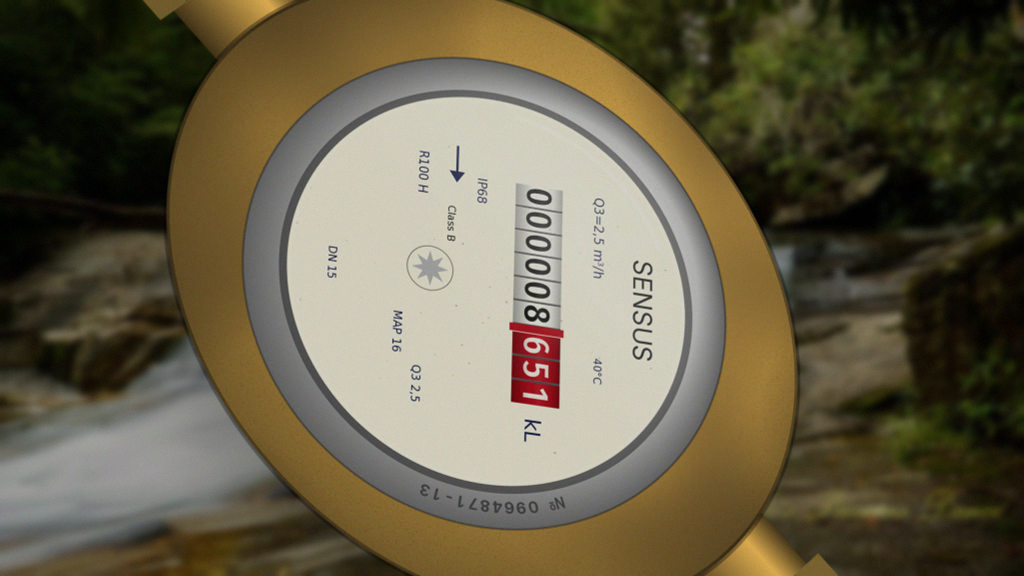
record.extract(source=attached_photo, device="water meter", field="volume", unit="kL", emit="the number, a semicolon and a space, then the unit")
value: 8.651; kL
